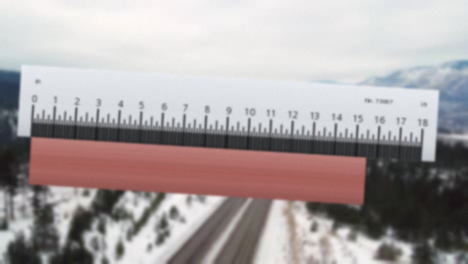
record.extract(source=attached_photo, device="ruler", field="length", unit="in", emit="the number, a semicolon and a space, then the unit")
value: 15.5; in
